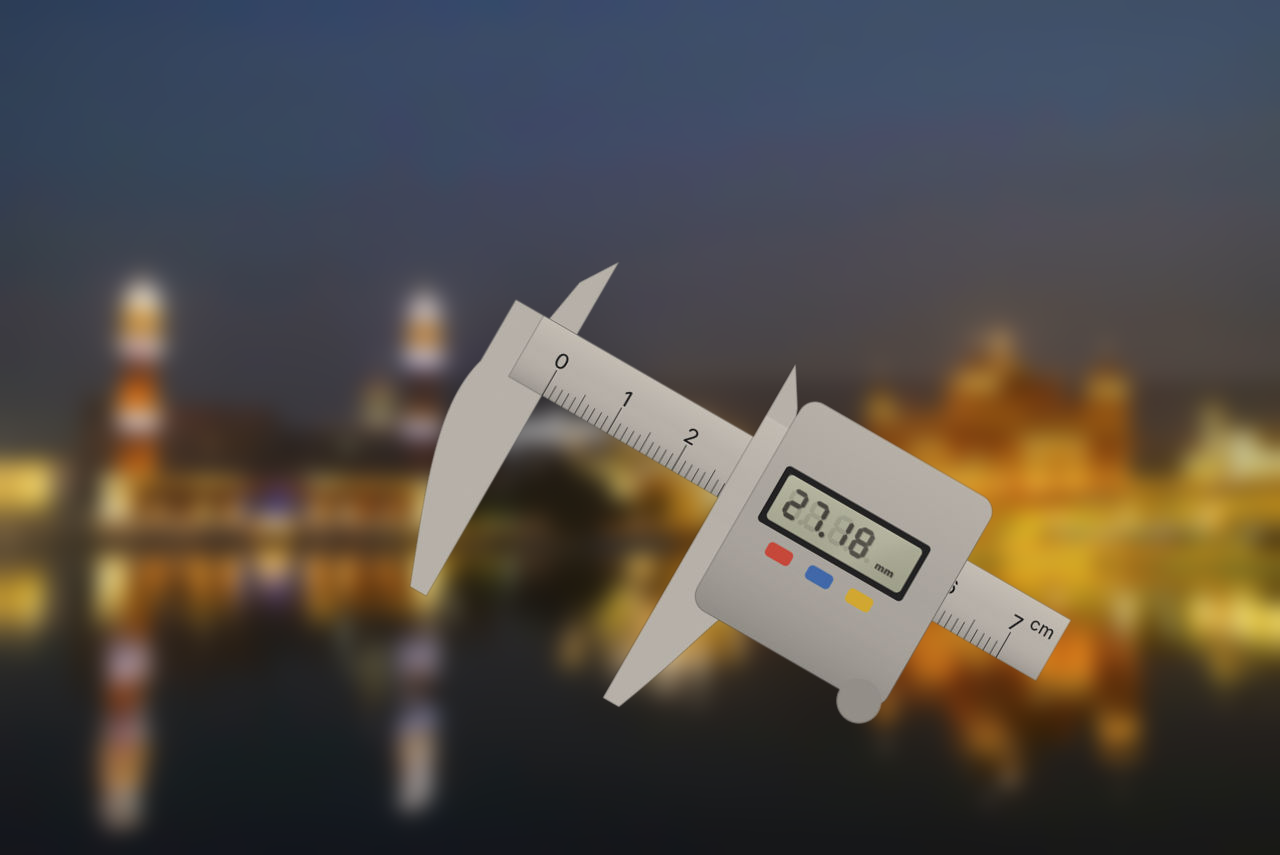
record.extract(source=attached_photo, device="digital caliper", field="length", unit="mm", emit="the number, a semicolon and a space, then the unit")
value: 27.18; mm
